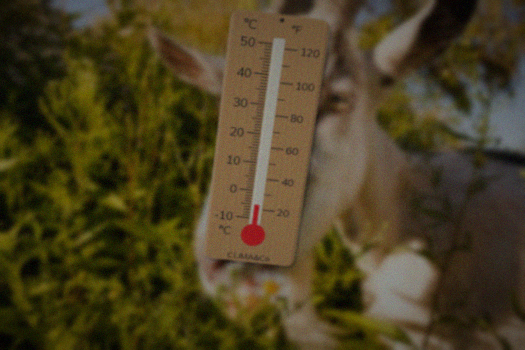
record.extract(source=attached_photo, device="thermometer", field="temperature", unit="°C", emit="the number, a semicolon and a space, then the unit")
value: -5; °C
